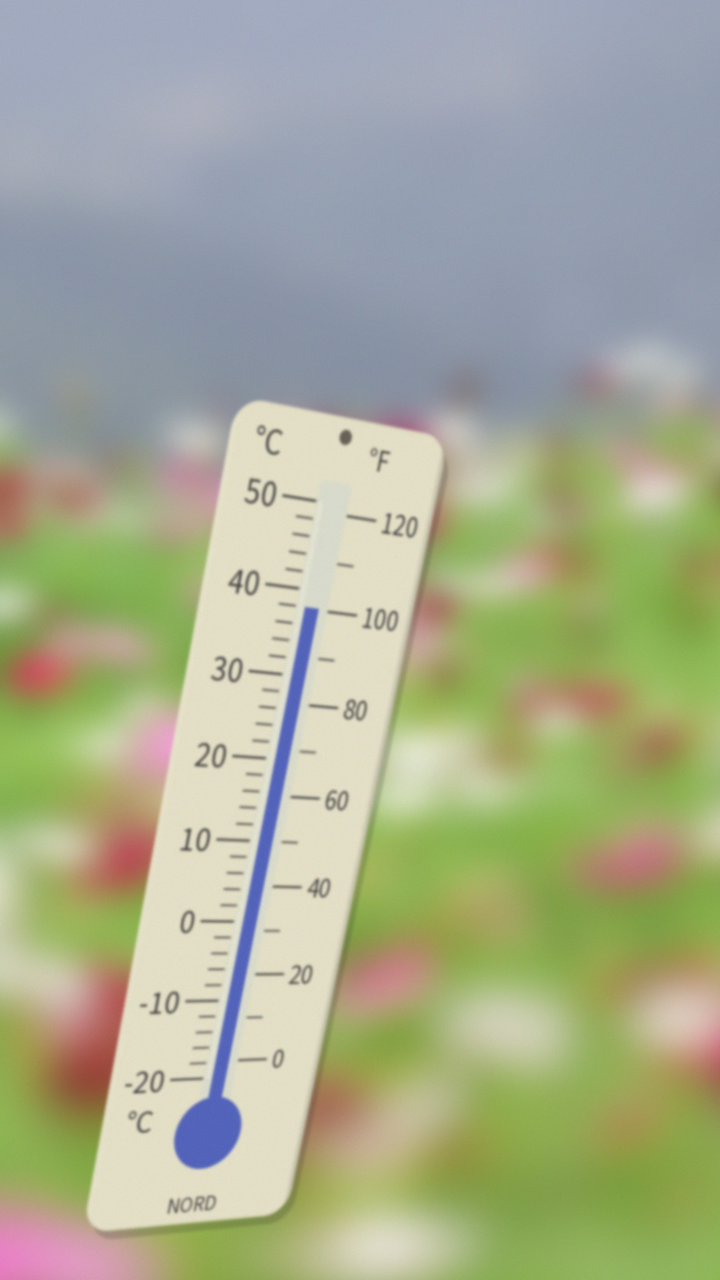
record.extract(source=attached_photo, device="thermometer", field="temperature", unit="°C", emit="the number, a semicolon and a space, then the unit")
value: 38; °C
